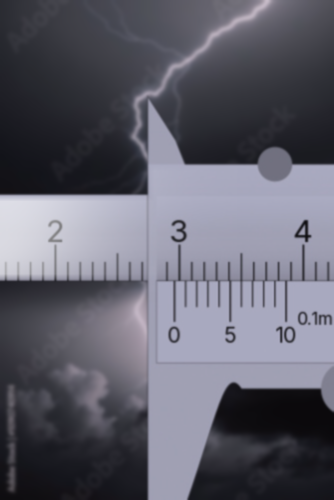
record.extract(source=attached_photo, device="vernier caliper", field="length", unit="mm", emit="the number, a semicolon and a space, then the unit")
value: 29.6; mm
